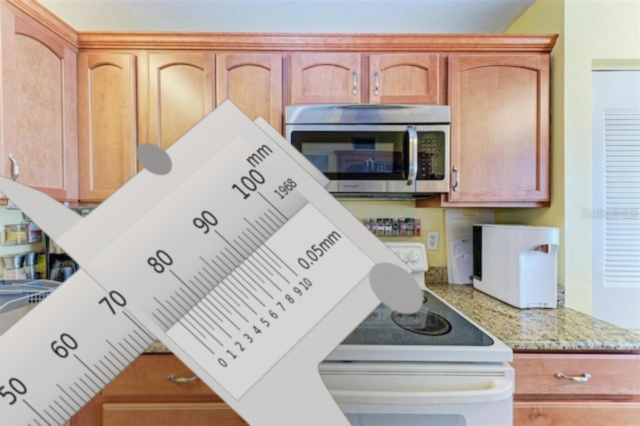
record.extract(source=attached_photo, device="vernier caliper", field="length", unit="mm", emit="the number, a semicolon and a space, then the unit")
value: 75.0; mm
